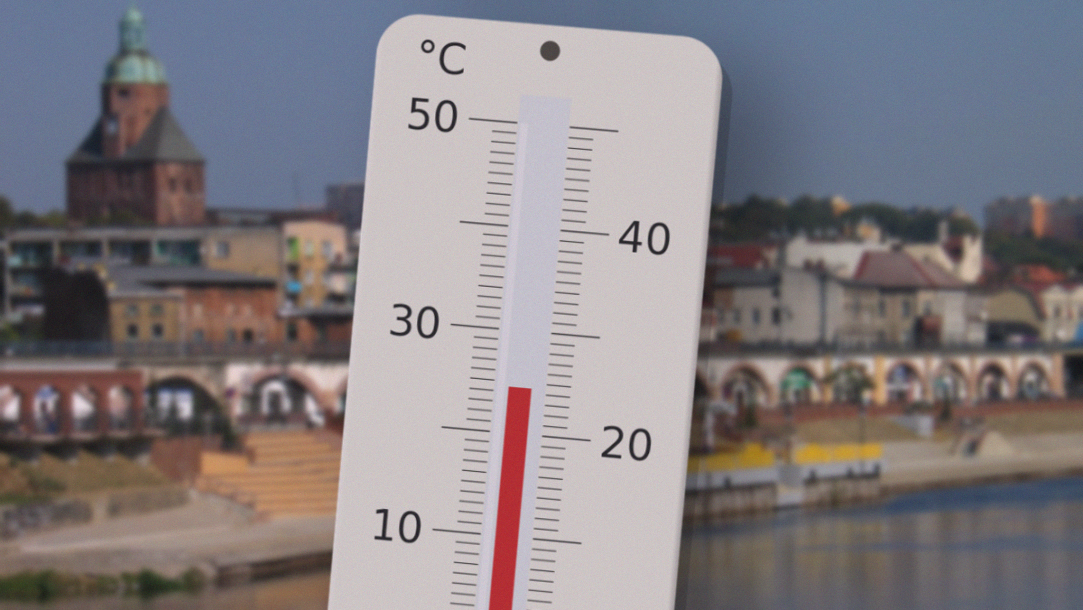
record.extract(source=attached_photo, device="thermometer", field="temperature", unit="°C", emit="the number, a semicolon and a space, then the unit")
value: 24.5; °C
